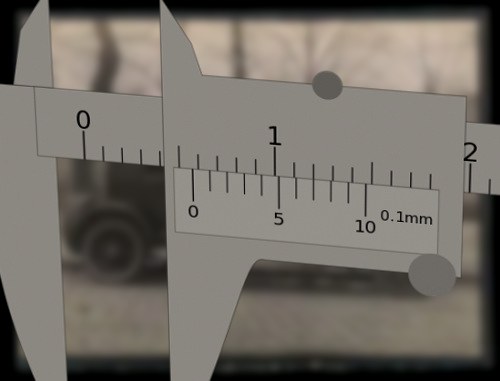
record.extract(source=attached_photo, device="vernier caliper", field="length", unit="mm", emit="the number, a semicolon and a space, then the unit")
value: 5.7; mm
